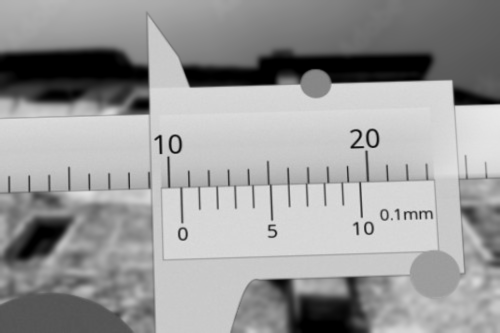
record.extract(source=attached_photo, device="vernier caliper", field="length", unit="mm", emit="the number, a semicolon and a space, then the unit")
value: 10.6; mm
